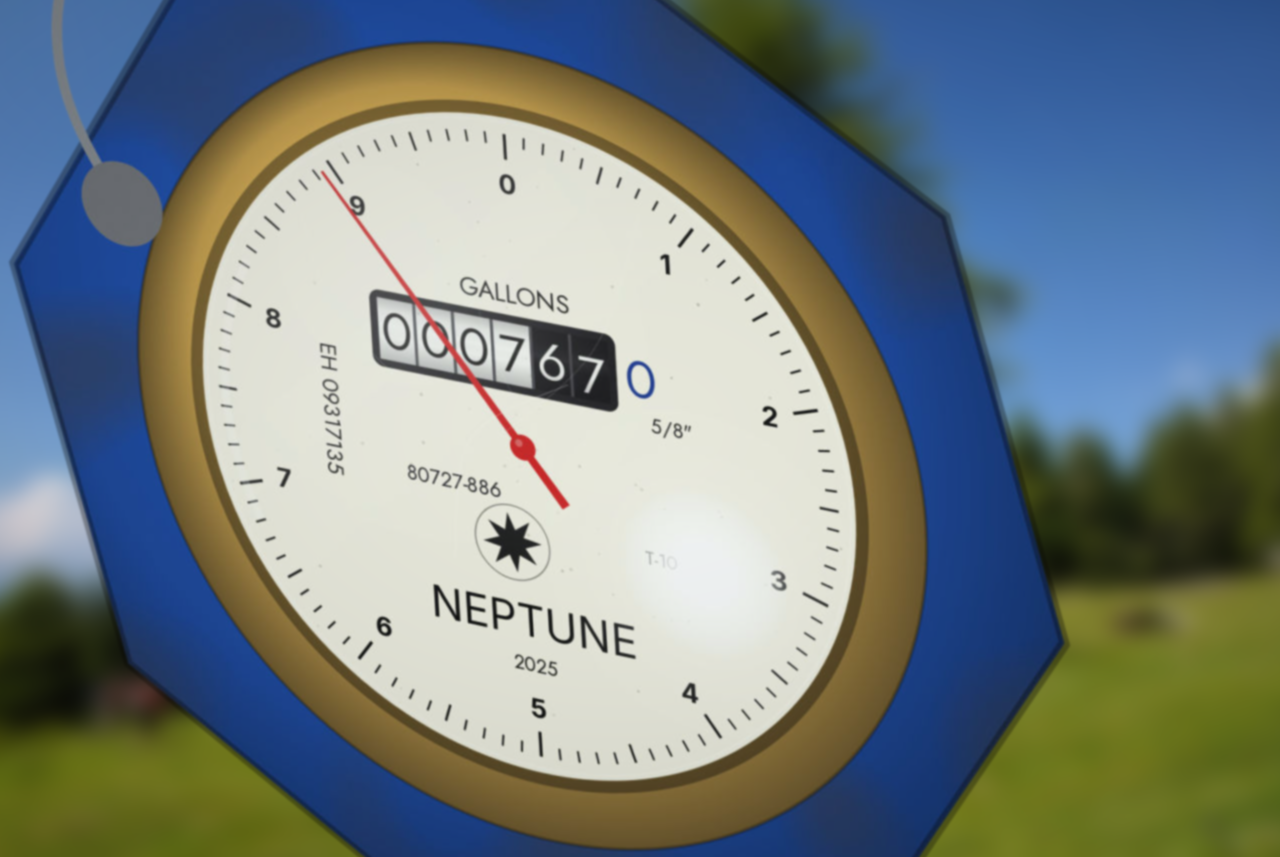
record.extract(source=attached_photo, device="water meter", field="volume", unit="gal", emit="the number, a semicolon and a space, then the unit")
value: 7668.9; gal
